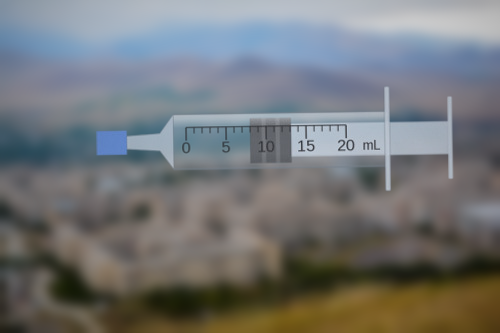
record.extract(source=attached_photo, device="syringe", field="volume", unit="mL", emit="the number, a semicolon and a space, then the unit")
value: 8; mL
